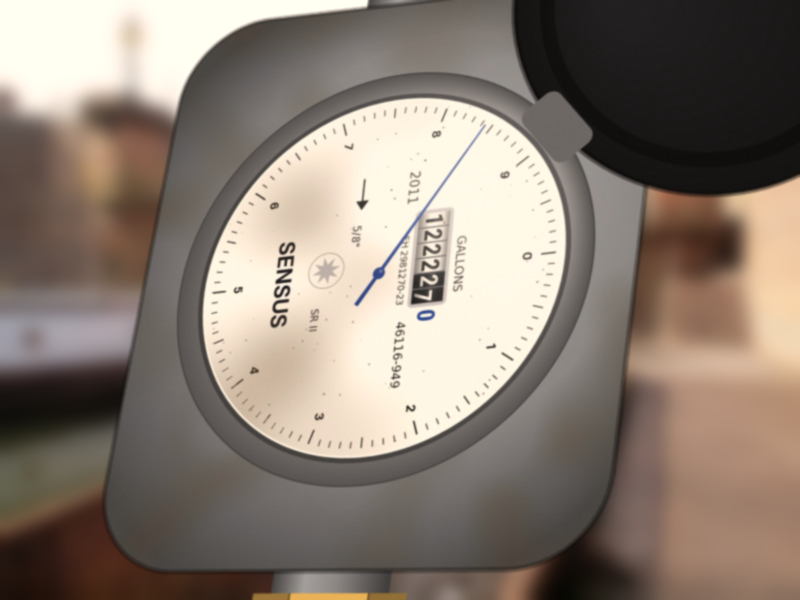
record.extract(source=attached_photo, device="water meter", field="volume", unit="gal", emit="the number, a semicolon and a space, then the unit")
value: 1222268.4; gal
